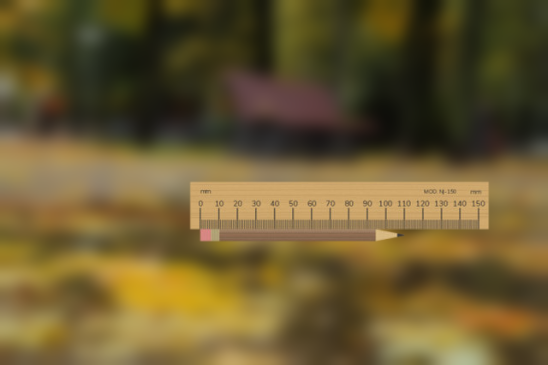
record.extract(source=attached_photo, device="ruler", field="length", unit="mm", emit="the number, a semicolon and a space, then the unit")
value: 110; mm
